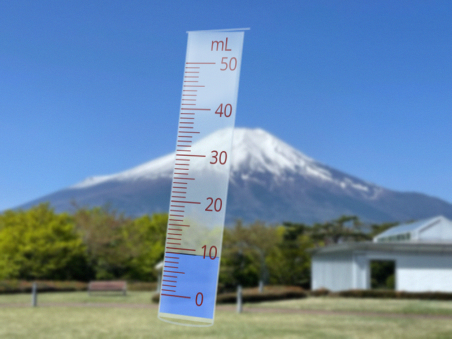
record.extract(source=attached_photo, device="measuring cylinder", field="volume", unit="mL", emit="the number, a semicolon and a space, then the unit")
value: 9; mL
